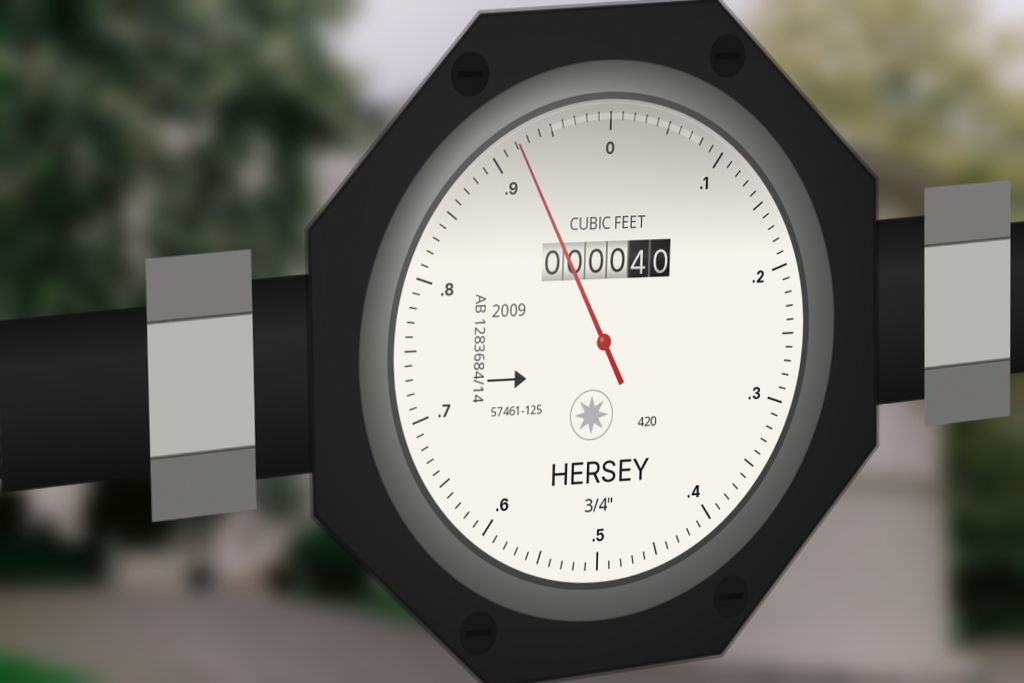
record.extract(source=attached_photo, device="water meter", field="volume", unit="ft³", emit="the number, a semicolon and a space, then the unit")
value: 39.92; ft³
